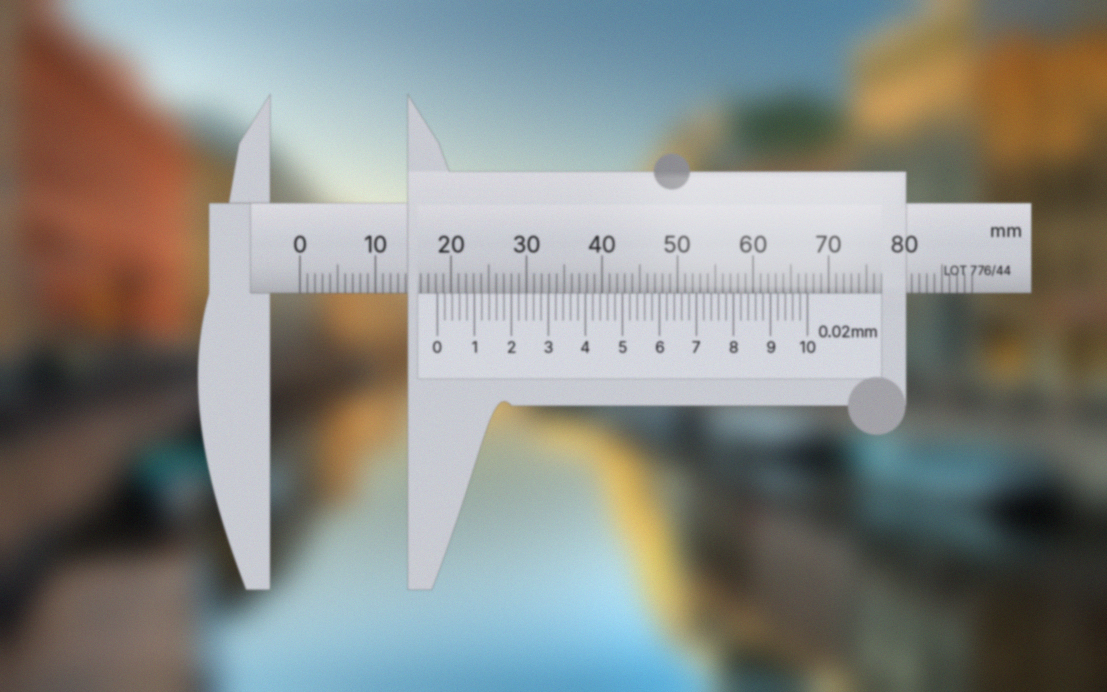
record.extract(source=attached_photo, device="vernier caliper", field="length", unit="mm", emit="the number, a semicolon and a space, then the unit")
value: 18.2; mm
